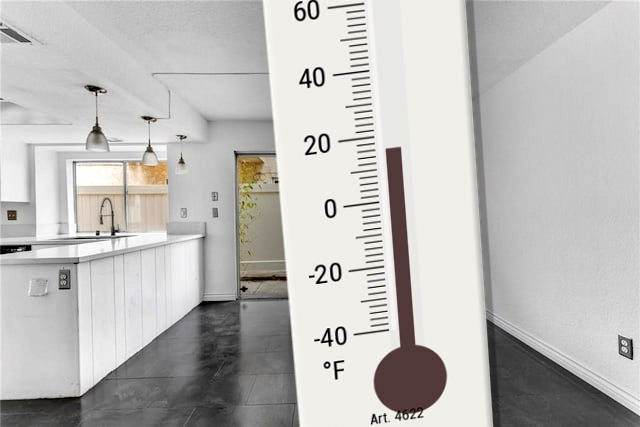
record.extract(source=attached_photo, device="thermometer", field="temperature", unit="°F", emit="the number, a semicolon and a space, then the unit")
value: 16; °F
